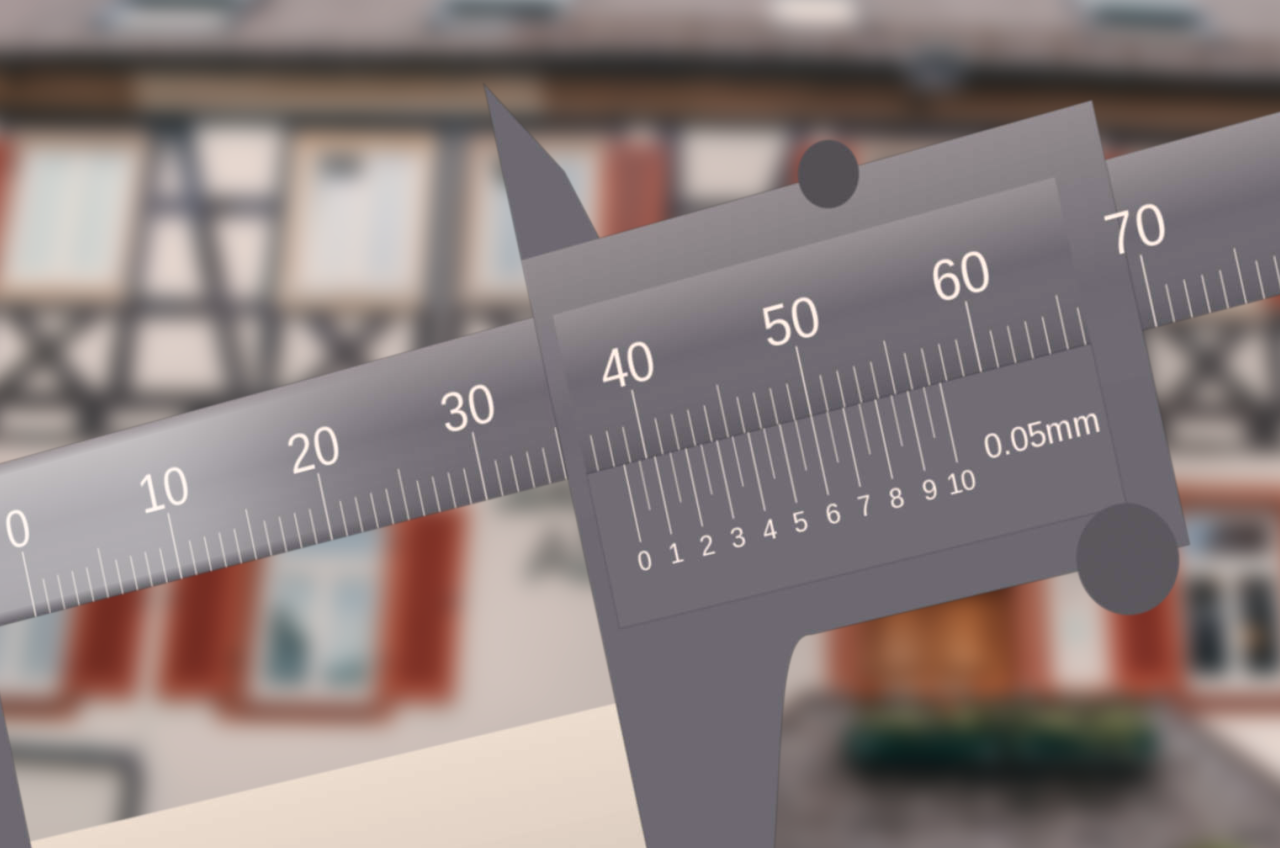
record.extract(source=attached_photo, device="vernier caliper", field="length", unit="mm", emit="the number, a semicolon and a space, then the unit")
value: 38.6; mm
